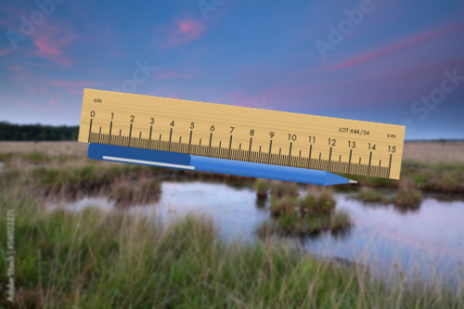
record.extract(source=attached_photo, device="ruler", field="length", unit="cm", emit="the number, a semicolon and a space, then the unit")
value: 13.5; cm
